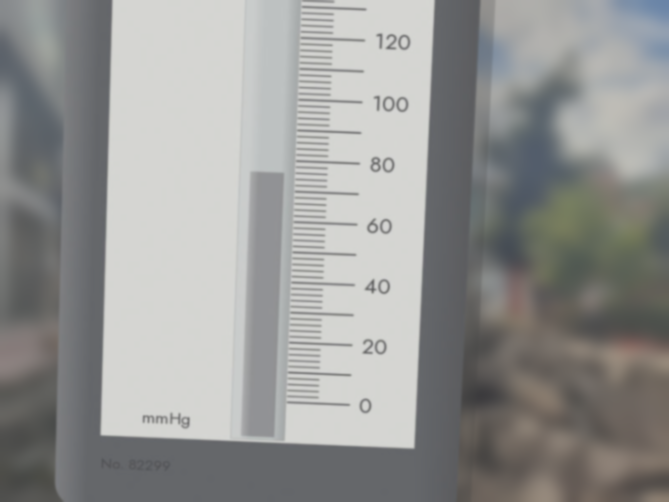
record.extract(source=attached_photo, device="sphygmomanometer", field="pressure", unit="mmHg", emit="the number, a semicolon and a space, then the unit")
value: 76; mmHg
